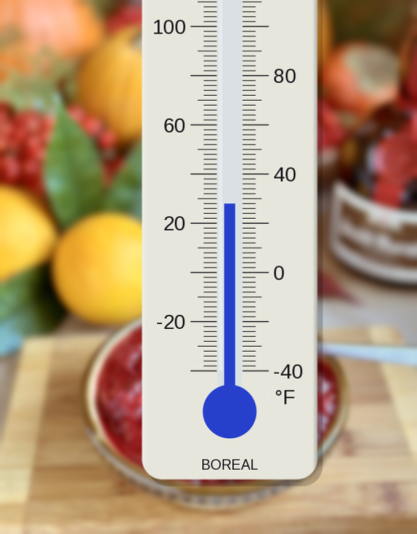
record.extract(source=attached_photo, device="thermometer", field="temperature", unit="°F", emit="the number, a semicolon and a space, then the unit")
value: 28; °F
